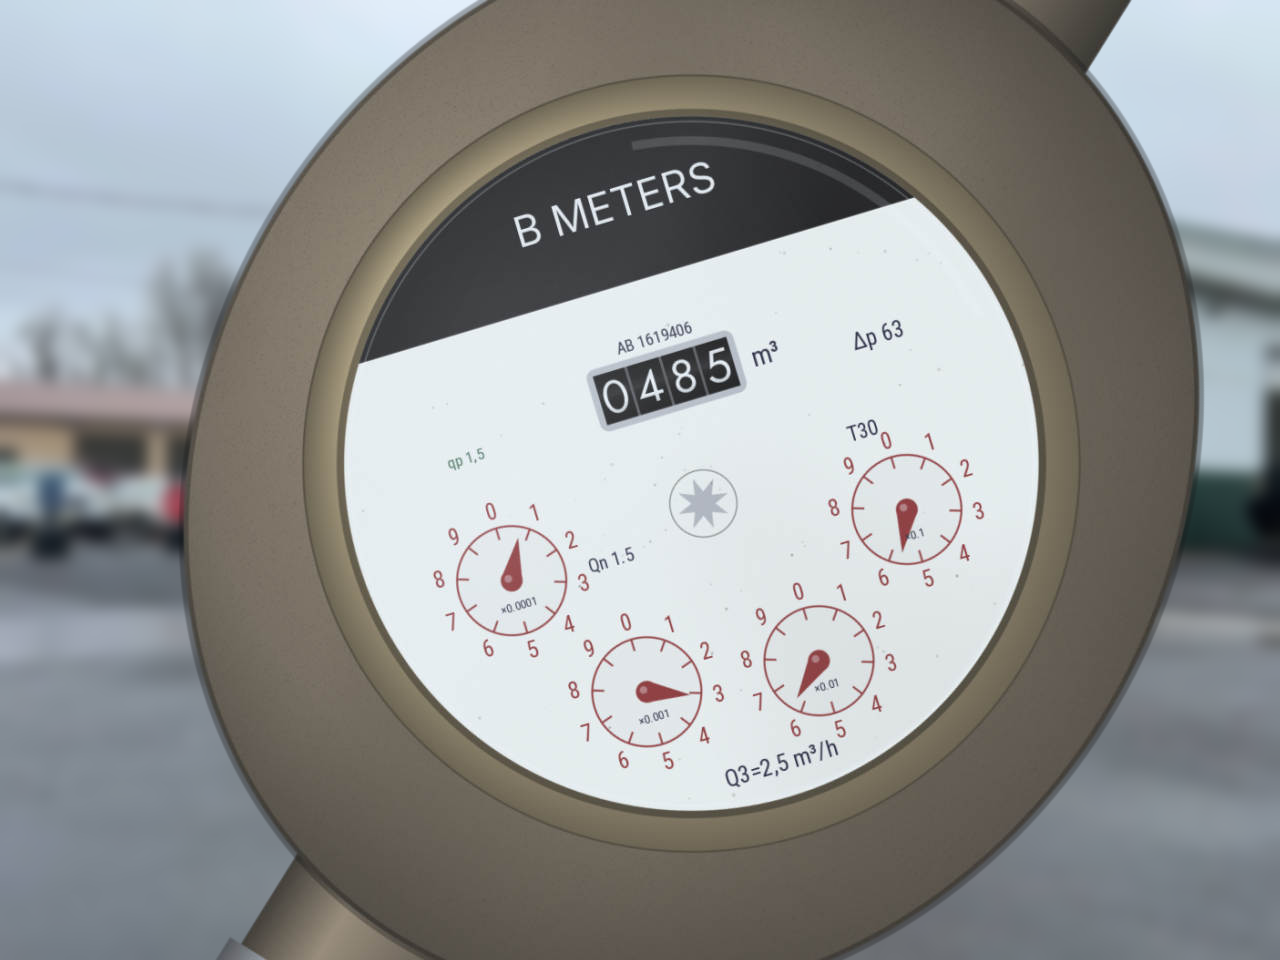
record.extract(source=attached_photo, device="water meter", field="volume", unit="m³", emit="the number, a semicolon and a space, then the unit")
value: 485.5630; m³
